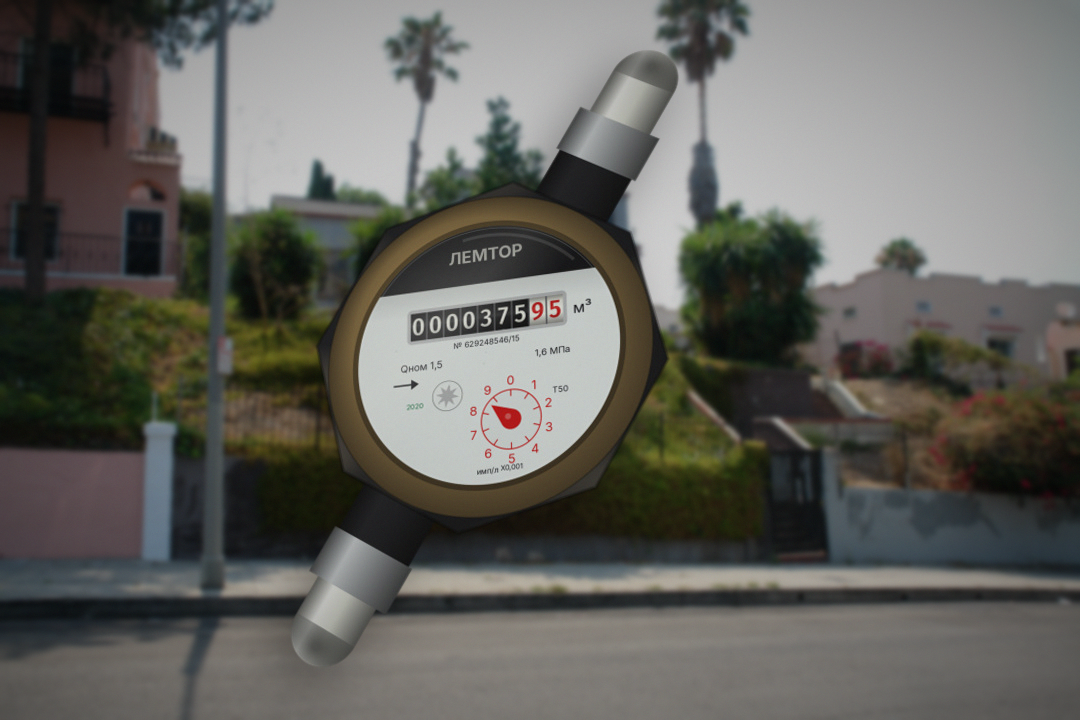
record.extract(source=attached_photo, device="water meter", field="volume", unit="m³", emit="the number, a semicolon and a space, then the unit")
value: 375.958; m³
